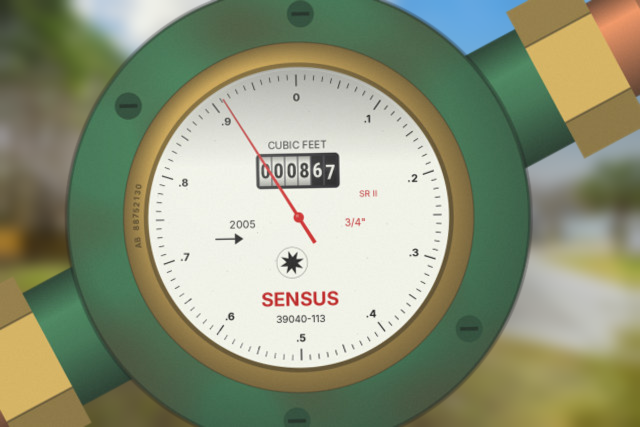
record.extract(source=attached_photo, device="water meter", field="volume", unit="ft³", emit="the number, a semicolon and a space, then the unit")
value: 866.91; ft³
